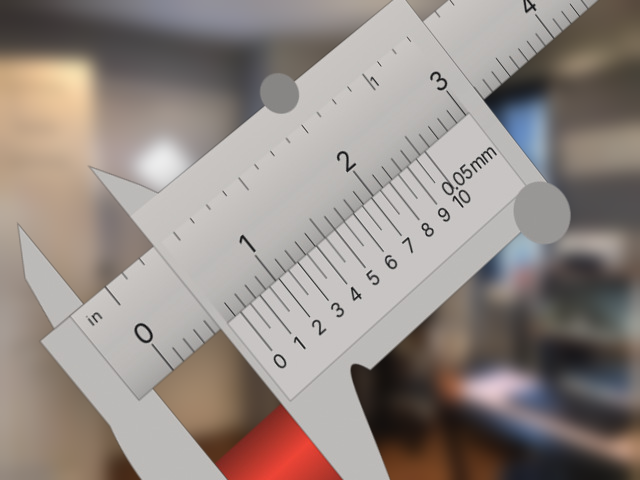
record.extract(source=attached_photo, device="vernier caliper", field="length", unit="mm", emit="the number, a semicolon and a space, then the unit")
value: 6.5; mm
